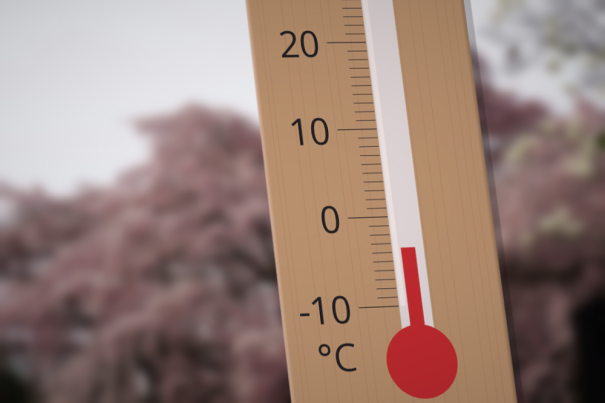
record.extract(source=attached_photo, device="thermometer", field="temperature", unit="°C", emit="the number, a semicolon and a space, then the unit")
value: -3.5; °C
